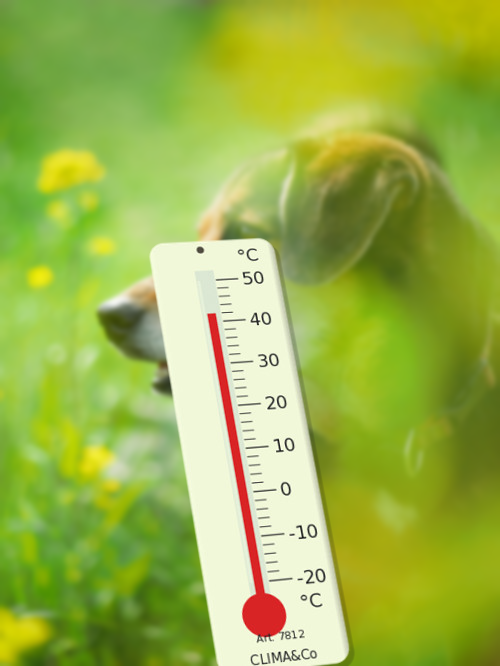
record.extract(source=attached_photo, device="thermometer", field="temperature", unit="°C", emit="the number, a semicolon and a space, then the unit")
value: 42; °C
